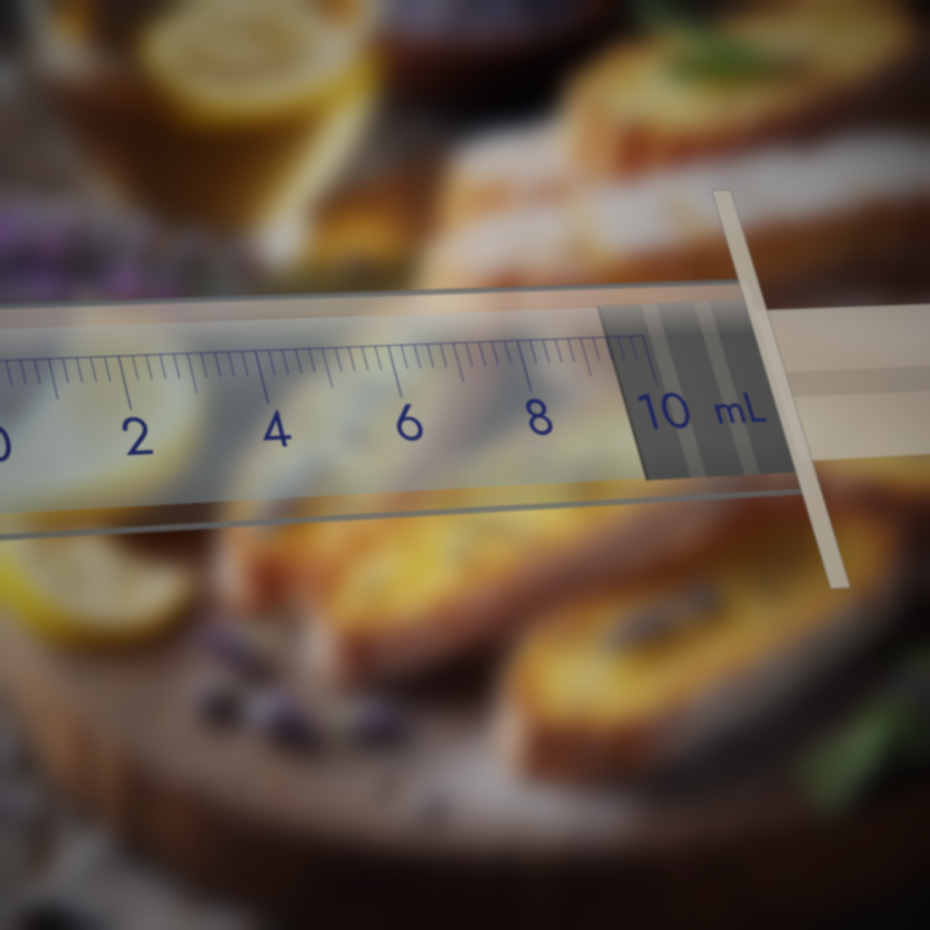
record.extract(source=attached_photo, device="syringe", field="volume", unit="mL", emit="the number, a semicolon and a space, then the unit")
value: 9.4; mL
